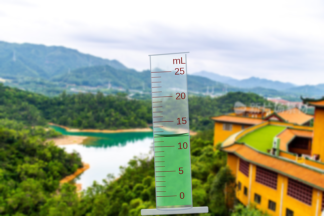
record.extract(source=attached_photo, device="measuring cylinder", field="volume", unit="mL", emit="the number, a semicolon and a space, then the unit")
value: 12; mL
